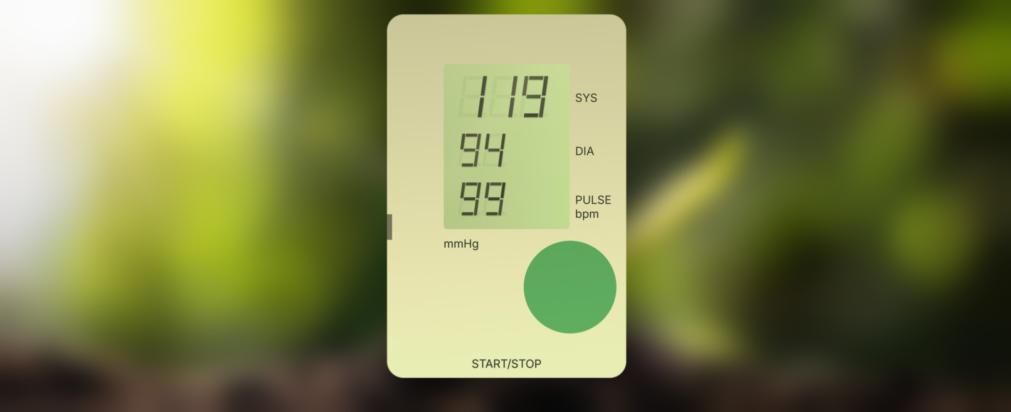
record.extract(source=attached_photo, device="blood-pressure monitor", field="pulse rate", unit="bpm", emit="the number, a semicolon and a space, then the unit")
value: 99; bpm
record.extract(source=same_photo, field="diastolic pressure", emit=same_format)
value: 94; mmHg
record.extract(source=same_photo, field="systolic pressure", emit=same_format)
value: 119; mmHg
